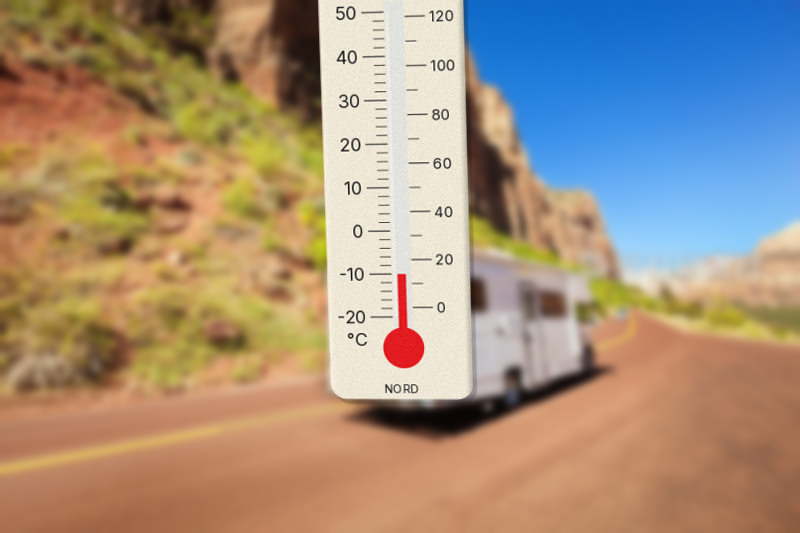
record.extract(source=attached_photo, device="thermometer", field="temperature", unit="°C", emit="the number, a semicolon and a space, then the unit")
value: -10; °C
